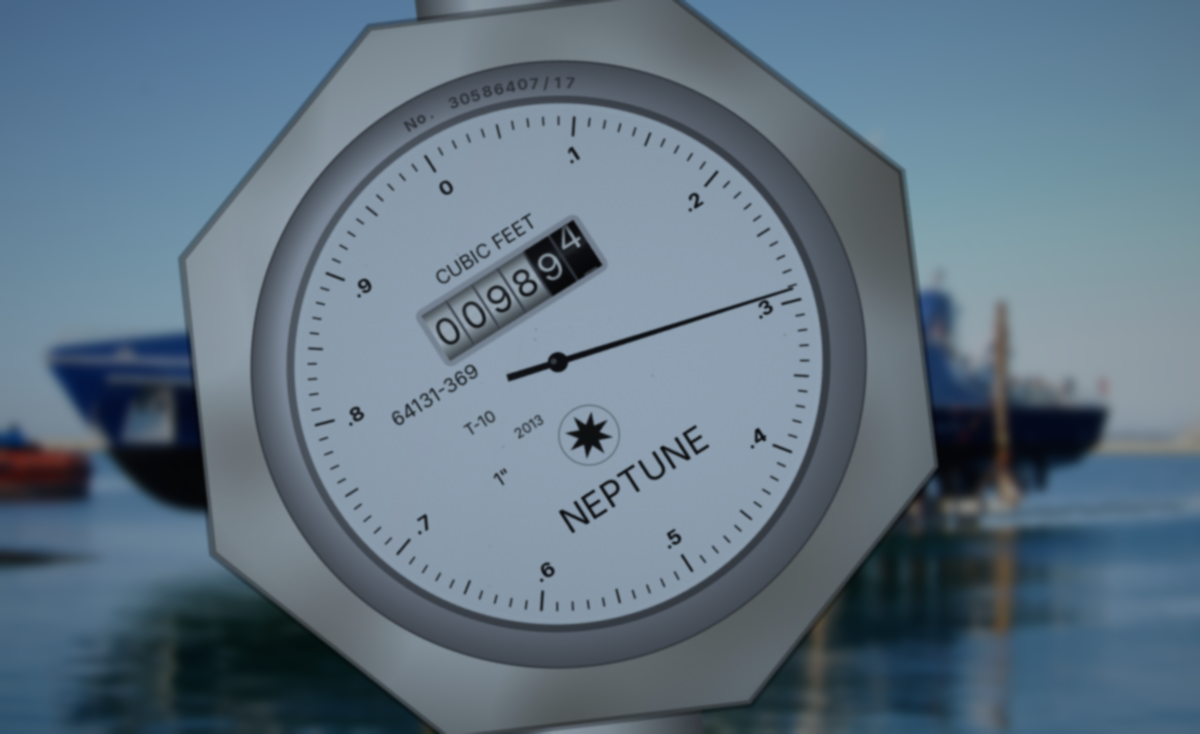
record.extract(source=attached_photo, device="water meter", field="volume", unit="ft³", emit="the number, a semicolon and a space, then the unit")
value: 9894.29; ft³
